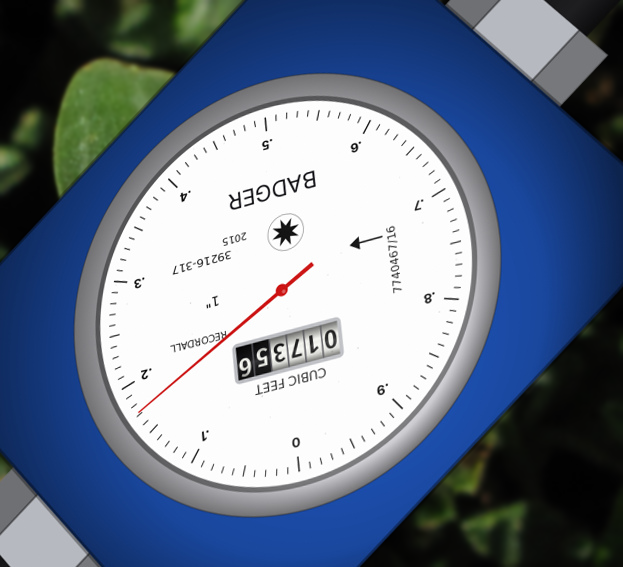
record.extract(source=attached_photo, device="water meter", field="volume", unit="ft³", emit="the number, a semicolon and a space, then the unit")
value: 17356.17; ft³
